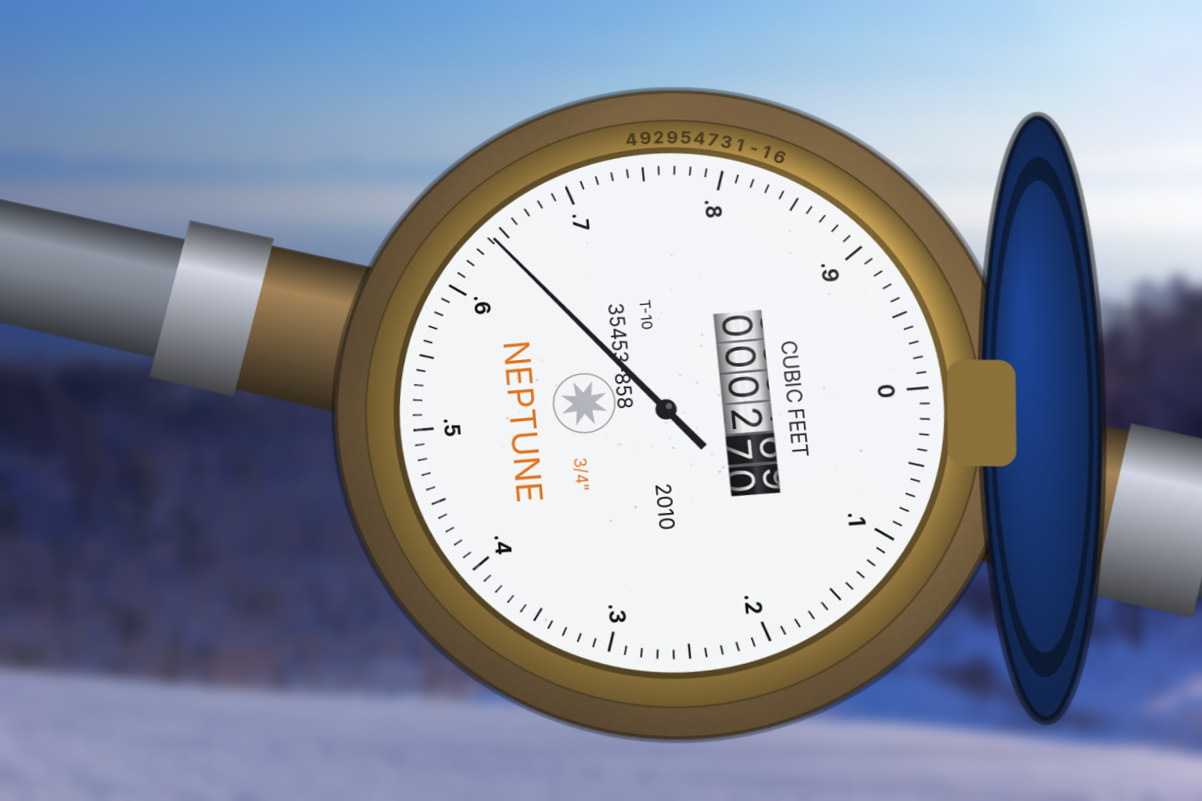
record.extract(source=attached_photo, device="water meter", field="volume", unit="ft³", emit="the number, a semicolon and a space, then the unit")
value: 269.64; ft³
